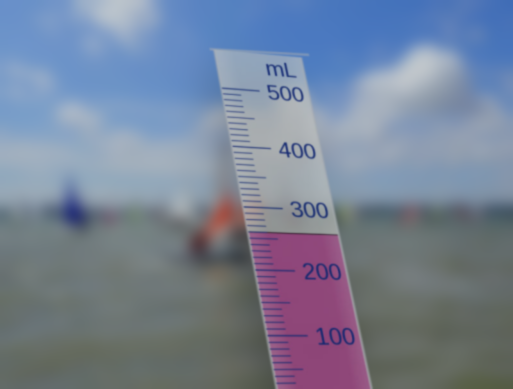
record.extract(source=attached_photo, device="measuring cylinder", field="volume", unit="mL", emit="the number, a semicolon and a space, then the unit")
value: 260; mL
